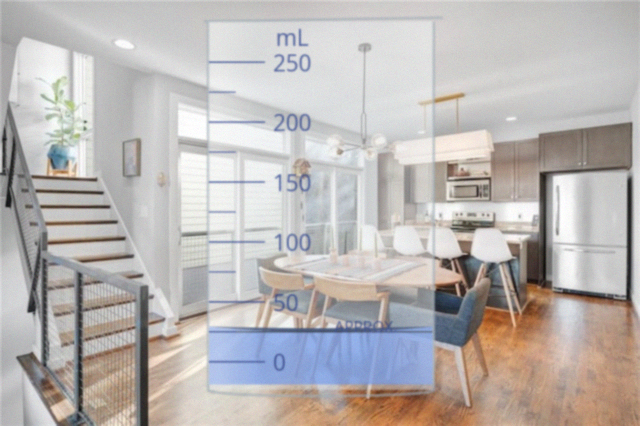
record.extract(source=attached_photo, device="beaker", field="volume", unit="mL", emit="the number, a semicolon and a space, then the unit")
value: 25; mL
